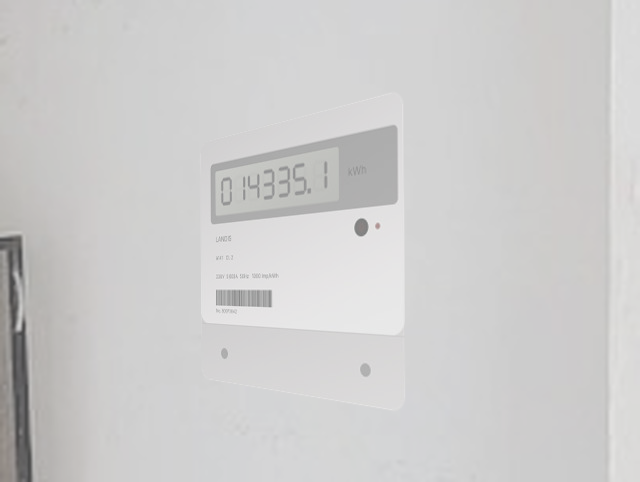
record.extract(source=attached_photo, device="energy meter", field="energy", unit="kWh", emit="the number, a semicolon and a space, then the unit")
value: 14335.1; kWh
